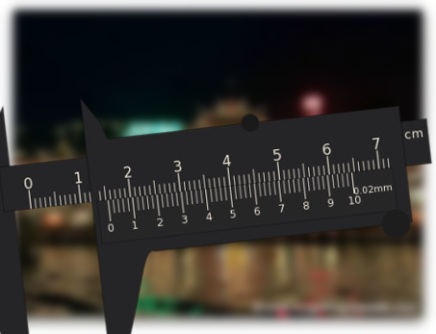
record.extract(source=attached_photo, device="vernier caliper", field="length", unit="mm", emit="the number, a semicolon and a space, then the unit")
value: 15.5; mm
